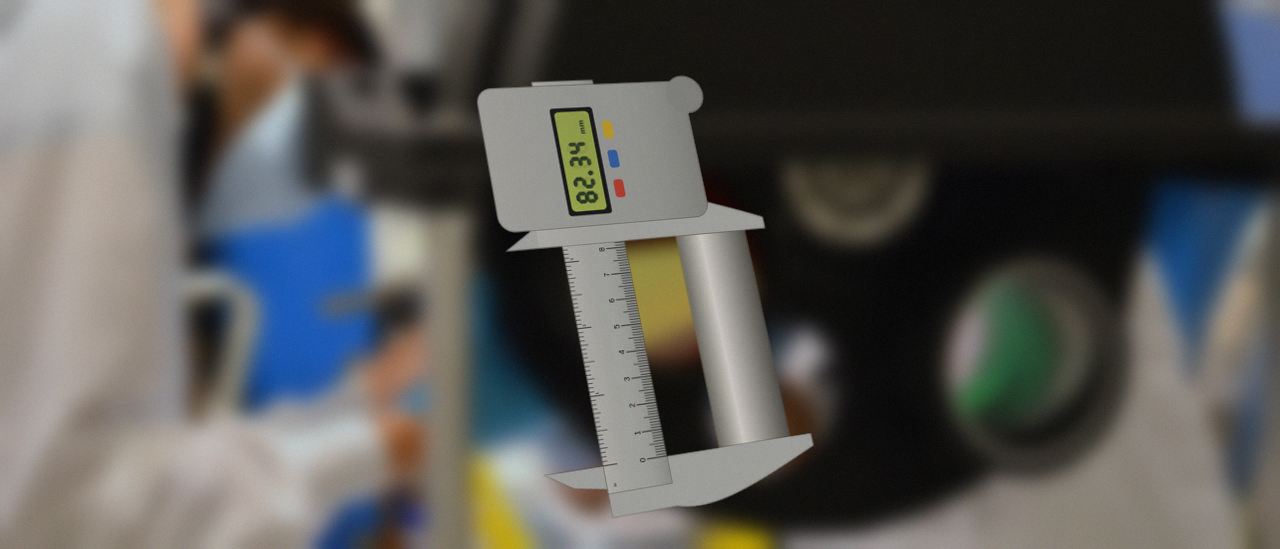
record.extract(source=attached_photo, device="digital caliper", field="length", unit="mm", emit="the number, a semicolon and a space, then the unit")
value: 82.34; mm
